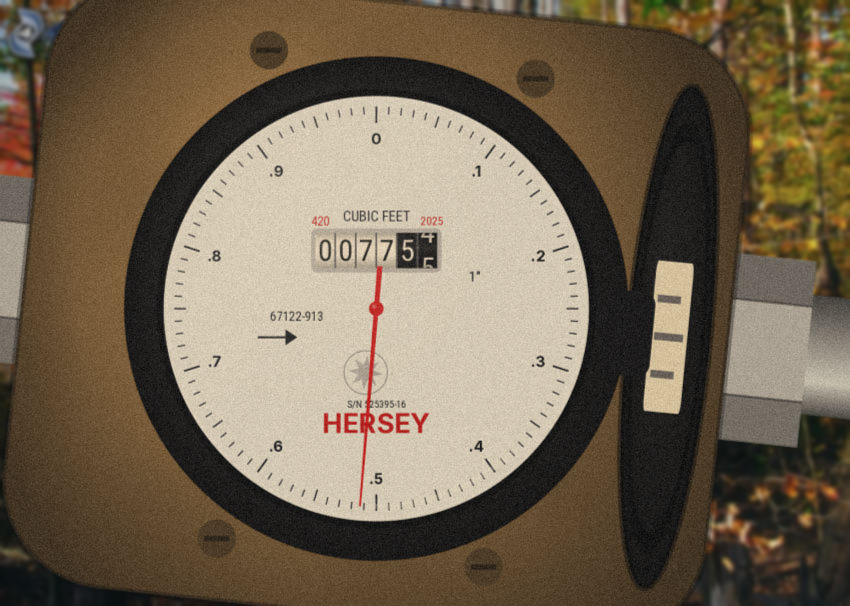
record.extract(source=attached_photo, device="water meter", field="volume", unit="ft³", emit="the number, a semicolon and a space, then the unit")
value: 7754.51; ft³
